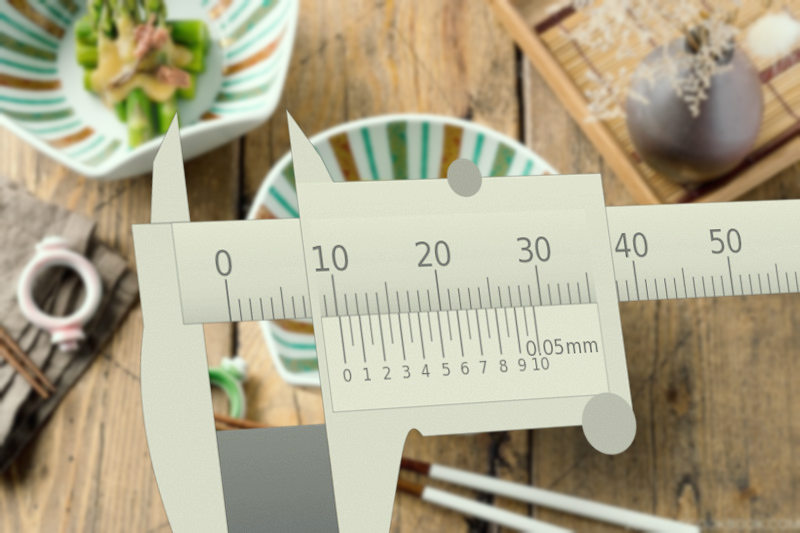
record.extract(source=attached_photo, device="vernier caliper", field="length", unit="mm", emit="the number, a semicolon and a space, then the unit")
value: 10.2; mm
